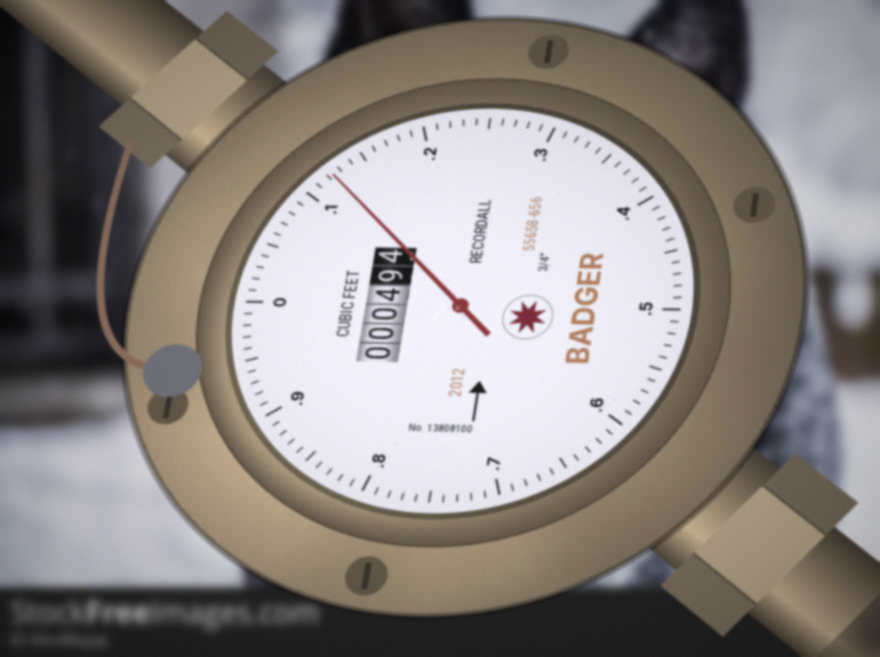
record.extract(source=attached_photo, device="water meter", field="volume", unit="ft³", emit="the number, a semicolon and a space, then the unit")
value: 494.12; ft³
